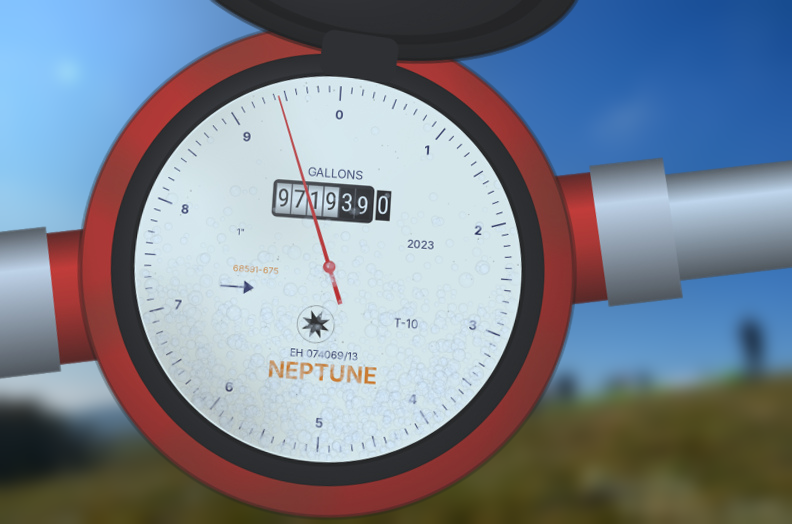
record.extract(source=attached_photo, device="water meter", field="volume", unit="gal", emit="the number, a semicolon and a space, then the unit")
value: 9719389.4; gal
